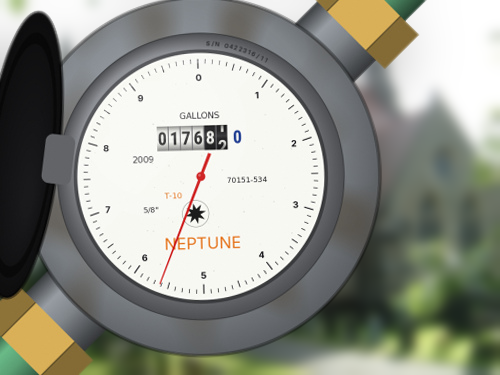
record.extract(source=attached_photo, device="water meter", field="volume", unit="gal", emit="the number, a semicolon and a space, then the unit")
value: 176815.6; gal
